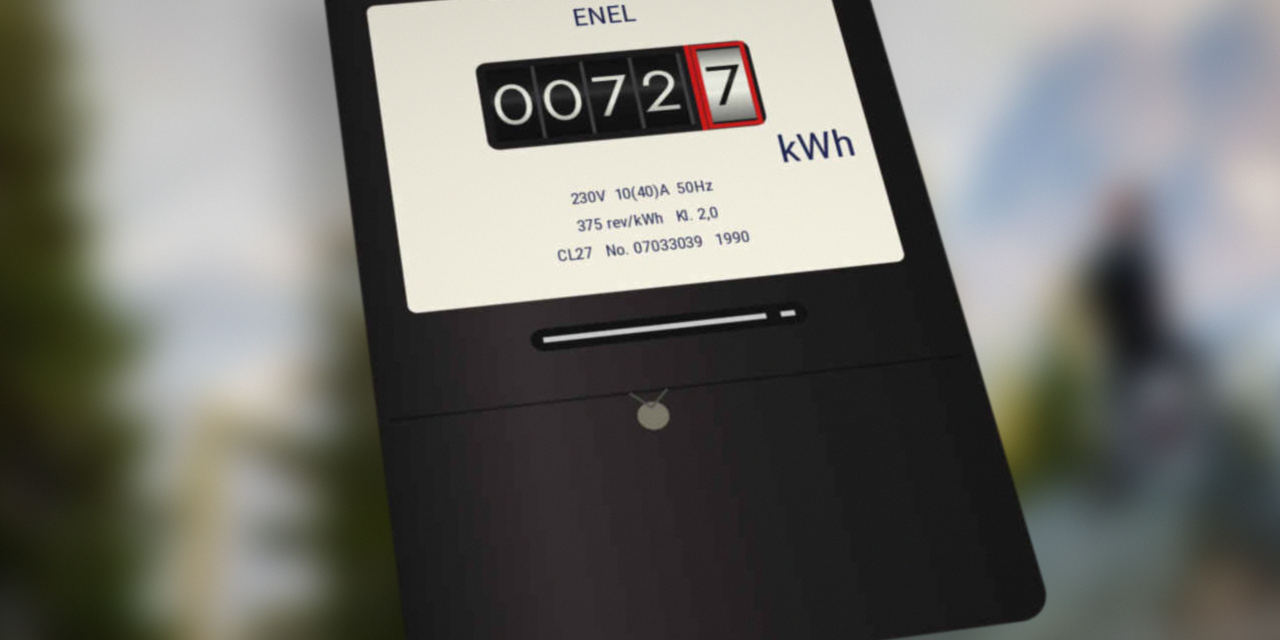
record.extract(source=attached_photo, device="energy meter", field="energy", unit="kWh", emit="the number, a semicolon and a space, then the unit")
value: 72.7; kWh
